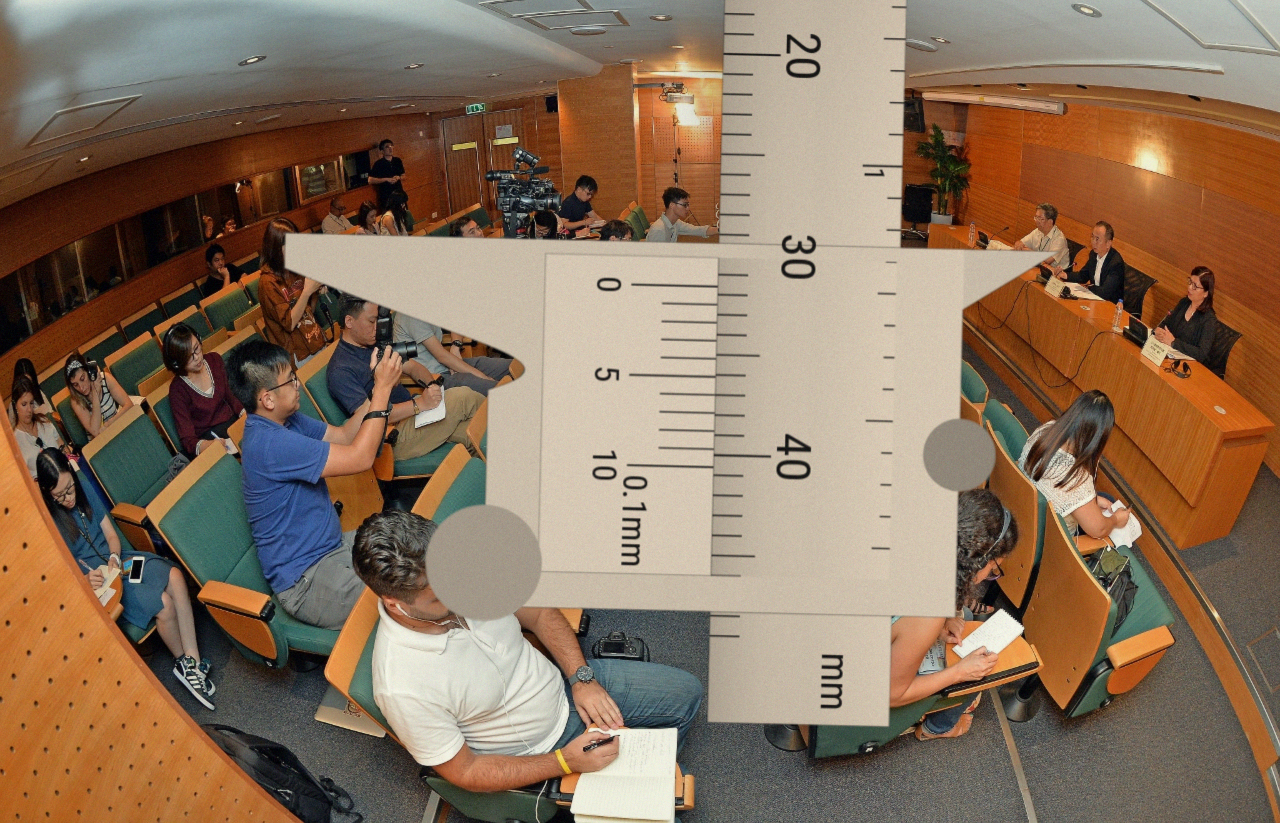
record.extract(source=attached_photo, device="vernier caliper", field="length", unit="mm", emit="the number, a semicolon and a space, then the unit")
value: 31.6; mm
